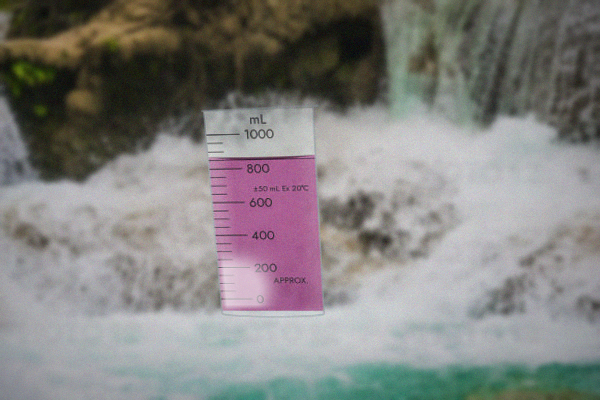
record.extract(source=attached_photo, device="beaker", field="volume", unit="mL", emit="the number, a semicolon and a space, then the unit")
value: 850; mL
